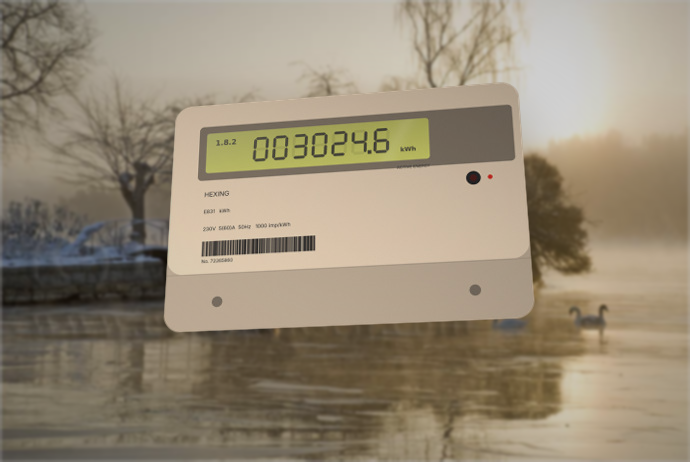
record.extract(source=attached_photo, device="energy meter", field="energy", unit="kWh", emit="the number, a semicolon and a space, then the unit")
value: 3024.6; kWh
